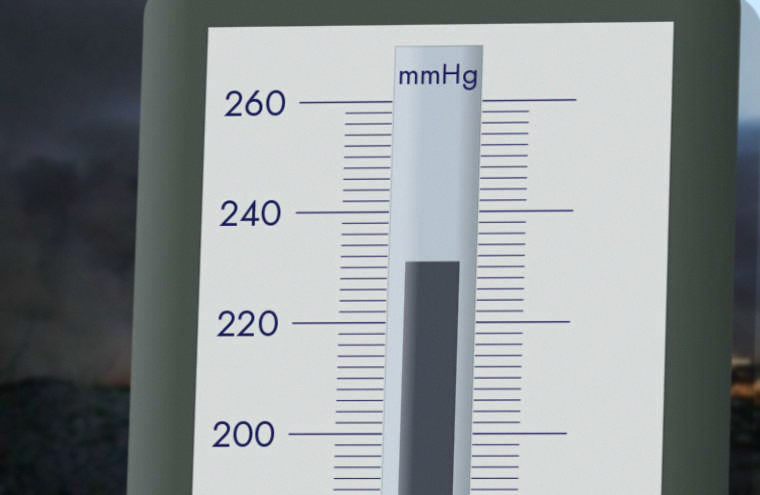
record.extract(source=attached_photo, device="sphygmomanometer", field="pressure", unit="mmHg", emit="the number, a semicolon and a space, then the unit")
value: 231; mmHg
